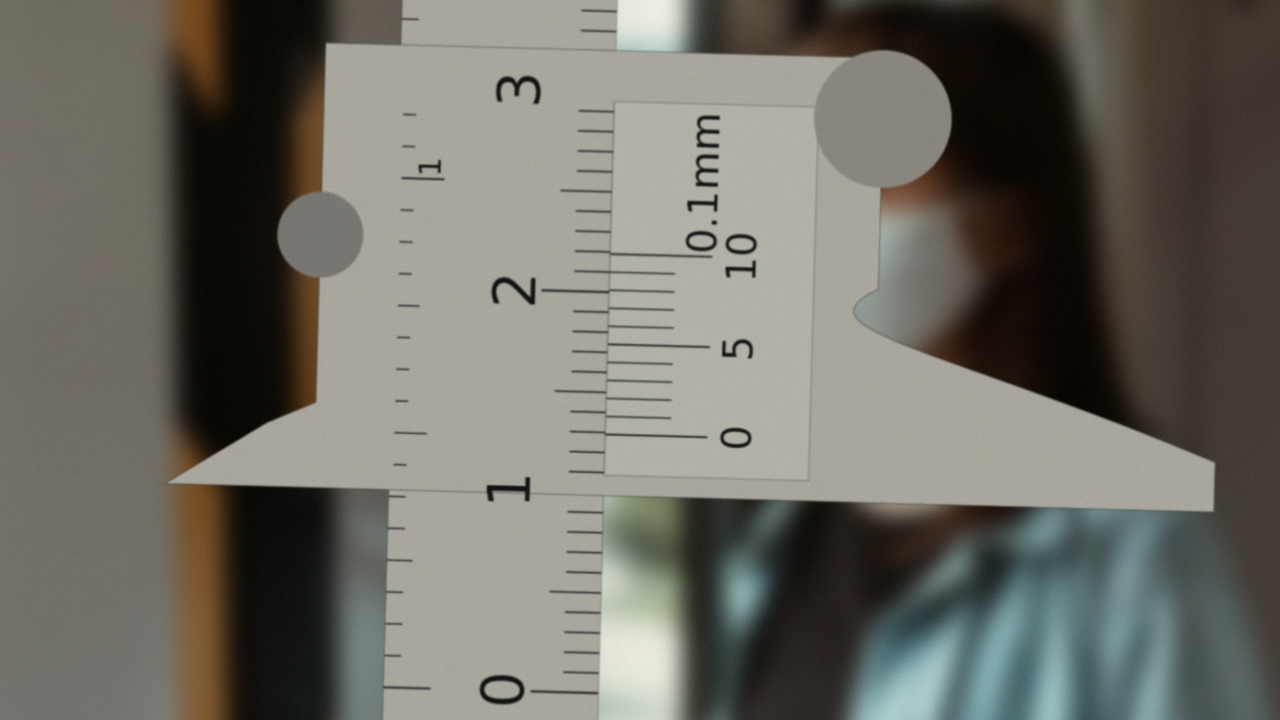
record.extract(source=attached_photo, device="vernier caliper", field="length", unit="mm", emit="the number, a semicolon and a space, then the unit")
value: 12.9; mm
